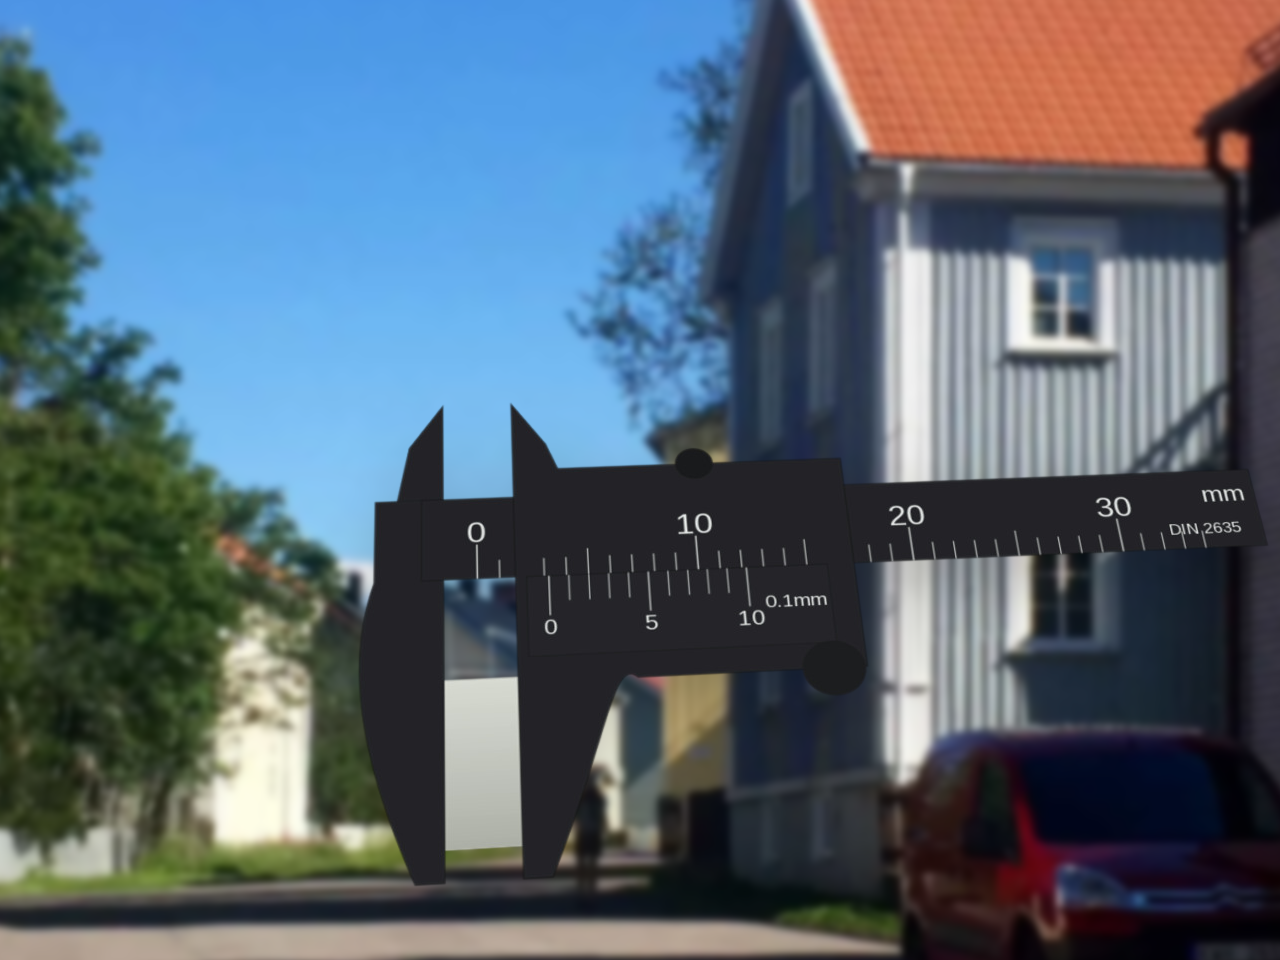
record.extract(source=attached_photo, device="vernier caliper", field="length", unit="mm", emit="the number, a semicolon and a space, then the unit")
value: 3.2; mm
